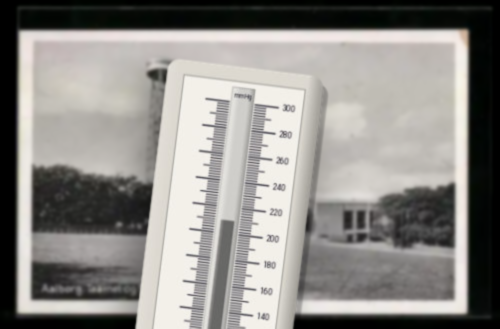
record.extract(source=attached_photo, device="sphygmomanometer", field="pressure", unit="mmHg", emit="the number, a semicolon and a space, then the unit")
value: 210; mmHg
